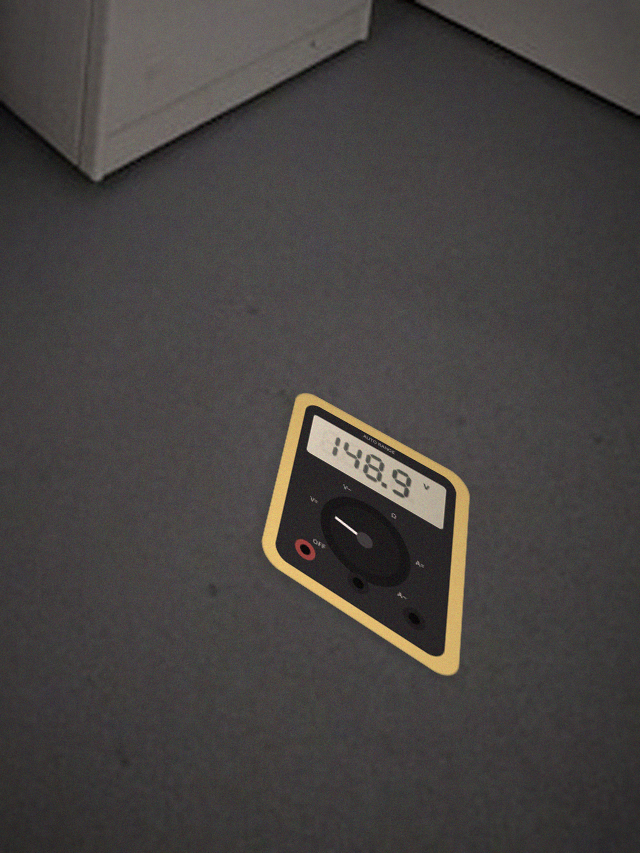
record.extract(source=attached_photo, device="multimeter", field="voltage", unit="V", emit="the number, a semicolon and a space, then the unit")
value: 148.9; V
